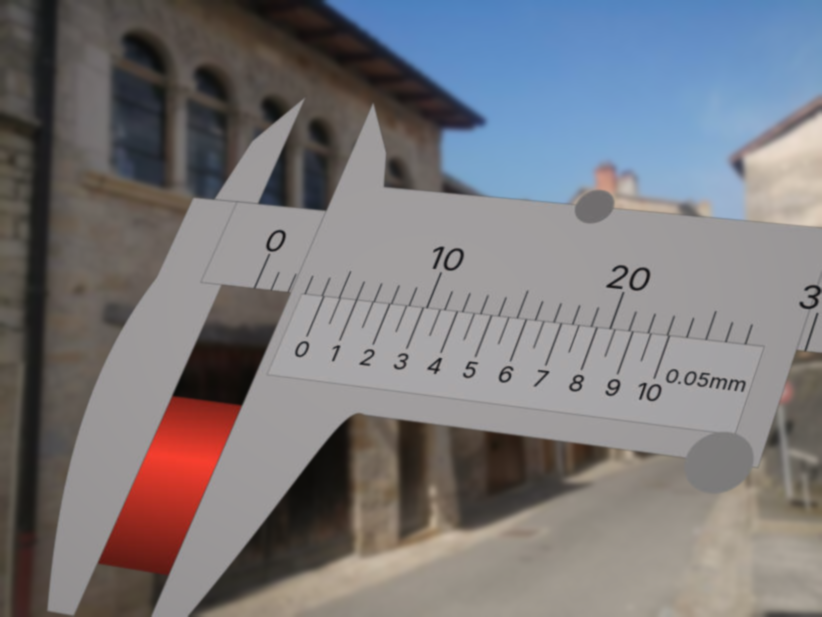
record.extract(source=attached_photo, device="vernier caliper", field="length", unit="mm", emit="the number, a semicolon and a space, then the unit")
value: 4.1; mm
